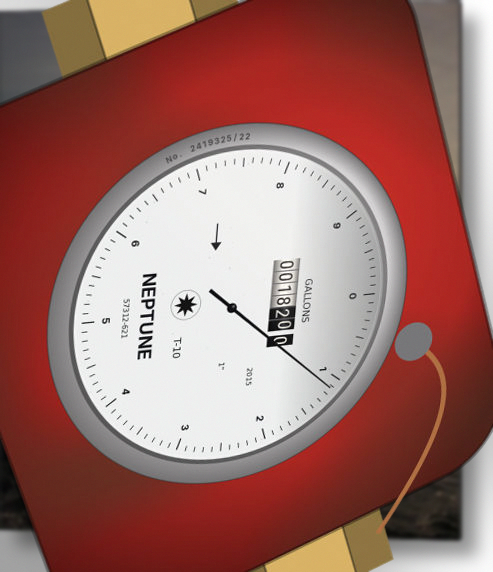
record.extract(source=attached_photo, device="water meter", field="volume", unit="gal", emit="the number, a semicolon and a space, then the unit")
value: 18201.1; gal
